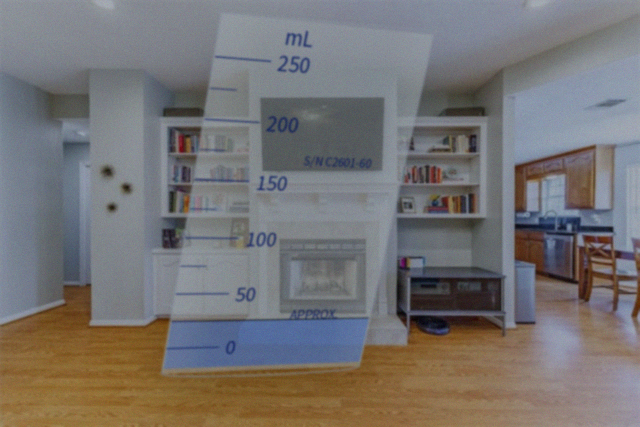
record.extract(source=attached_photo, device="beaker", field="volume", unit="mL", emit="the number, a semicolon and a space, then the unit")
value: 25; mL
